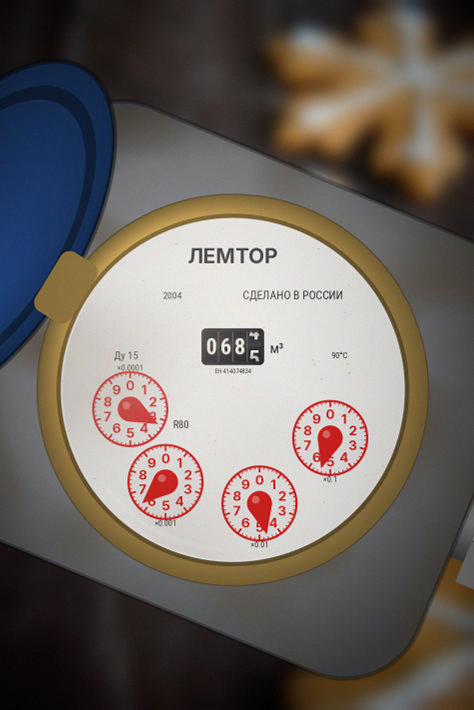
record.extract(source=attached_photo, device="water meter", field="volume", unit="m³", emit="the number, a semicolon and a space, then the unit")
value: 684.5463; m³
